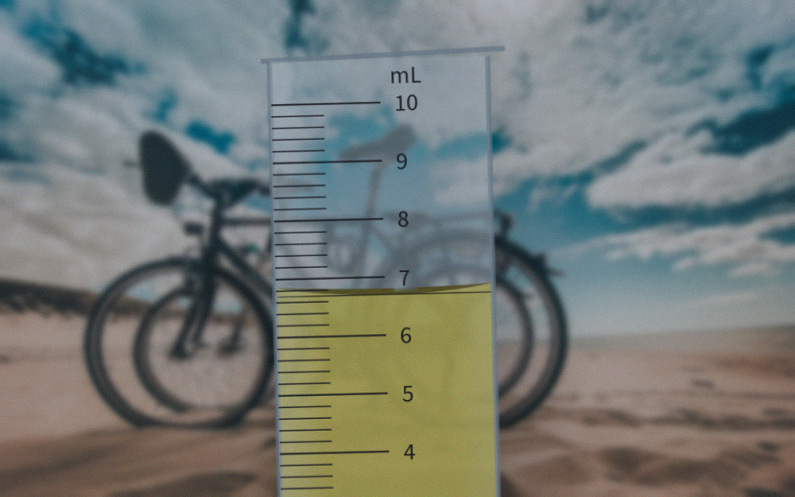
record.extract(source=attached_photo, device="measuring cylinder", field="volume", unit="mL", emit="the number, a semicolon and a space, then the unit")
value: 6.7; mL
